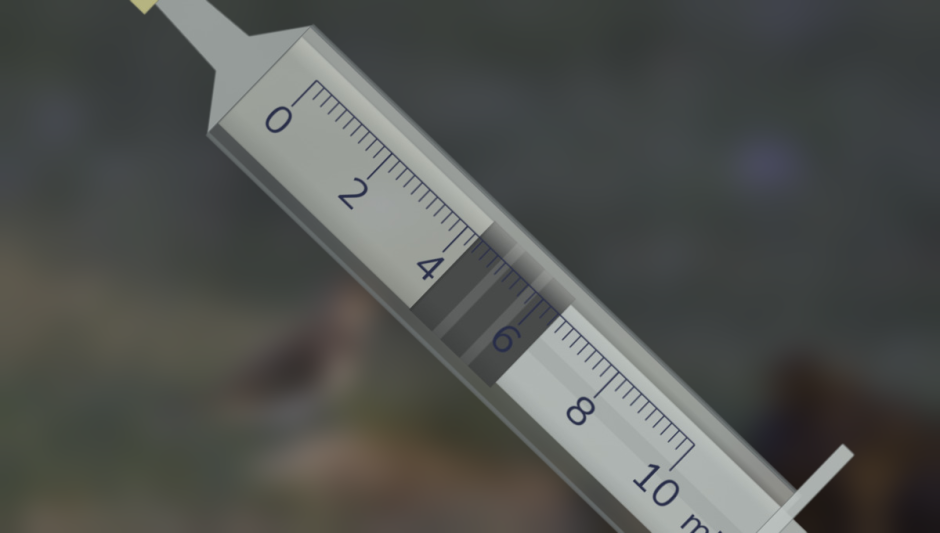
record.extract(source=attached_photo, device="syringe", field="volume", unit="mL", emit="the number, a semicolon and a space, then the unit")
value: 4.3; mL
